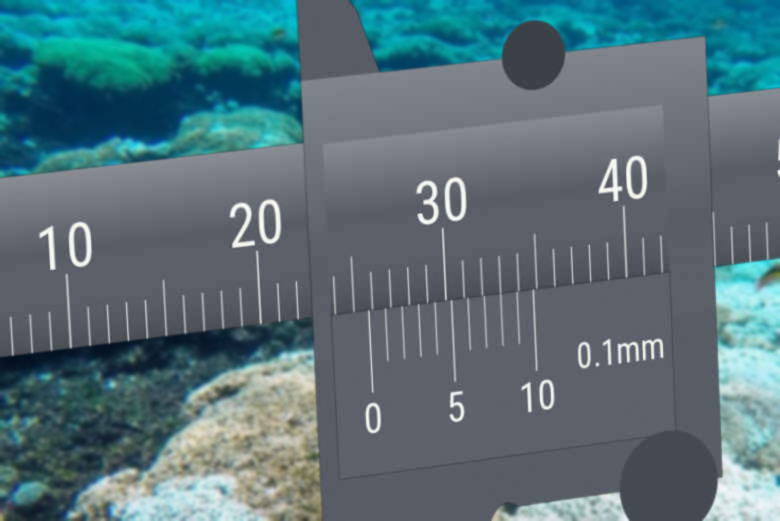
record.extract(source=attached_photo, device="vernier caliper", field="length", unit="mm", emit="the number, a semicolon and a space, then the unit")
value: 25.8; mm
